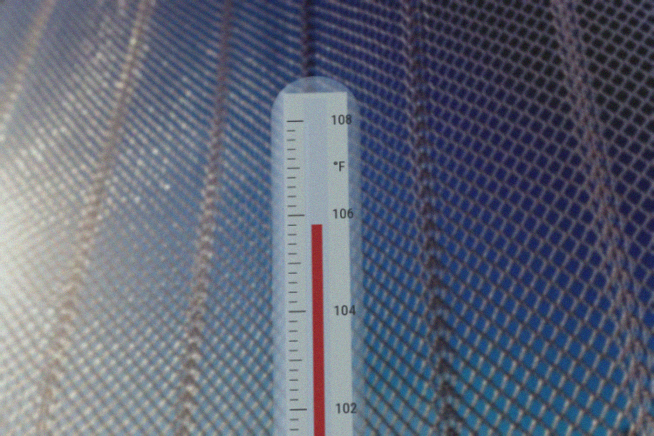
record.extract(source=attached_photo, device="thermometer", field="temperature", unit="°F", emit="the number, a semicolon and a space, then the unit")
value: 105.8; °F
